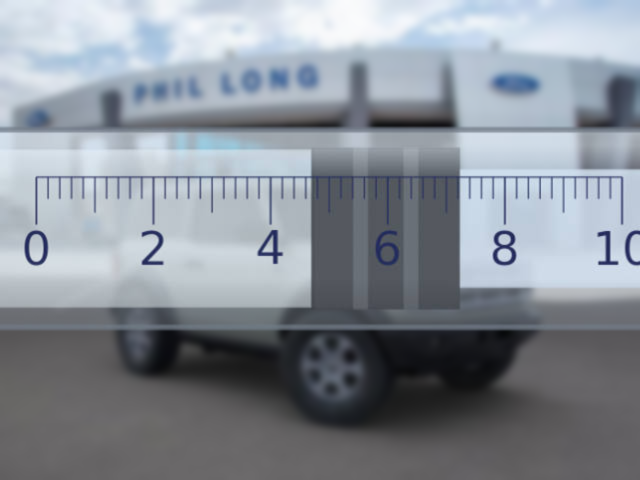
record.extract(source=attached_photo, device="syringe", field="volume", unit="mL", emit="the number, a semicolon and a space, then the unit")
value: 4.7; mL
